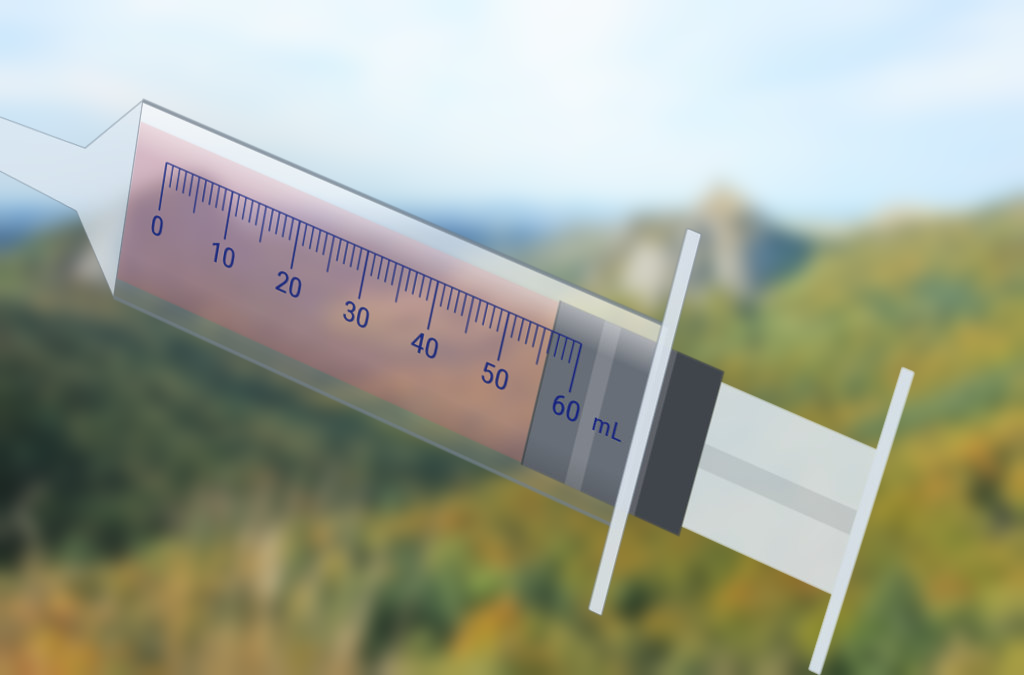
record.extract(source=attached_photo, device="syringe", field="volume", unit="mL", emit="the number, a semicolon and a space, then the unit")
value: 56; mL
